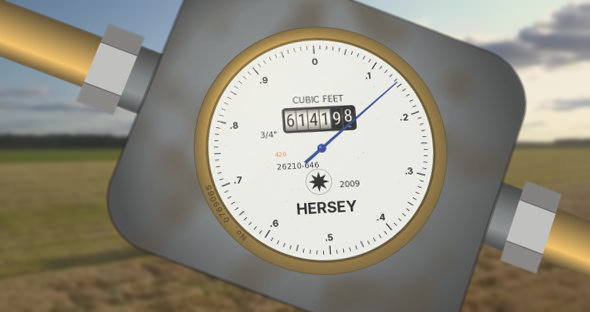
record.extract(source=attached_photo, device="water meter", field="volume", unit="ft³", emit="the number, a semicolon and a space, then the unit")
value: 614198.14; ft³
